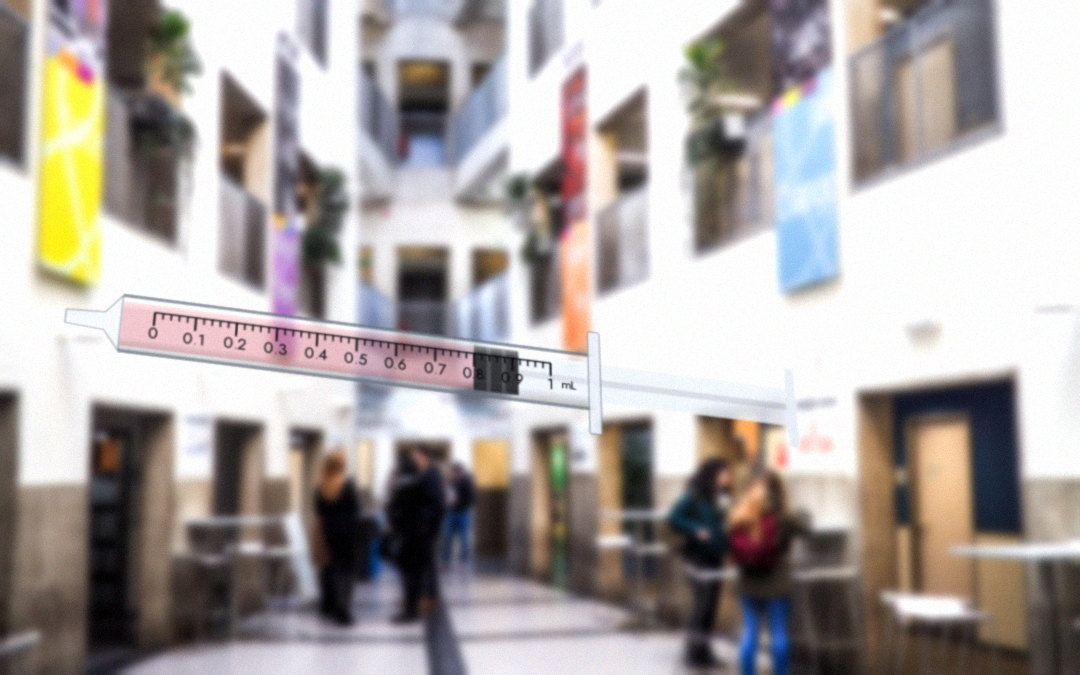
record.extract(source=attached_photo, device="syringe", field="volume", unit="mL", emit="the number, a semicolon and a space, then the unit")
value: 0.8; mL
